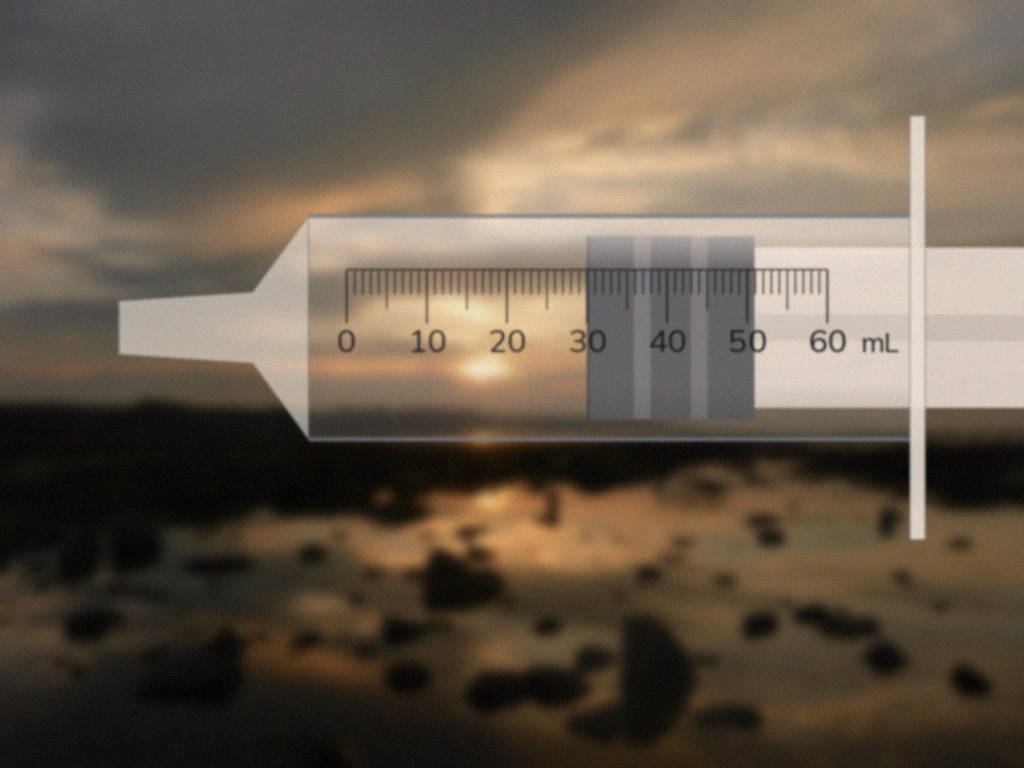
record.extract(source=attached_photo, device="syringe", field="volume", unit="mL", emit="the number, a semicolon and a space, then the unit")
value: 30; mL
